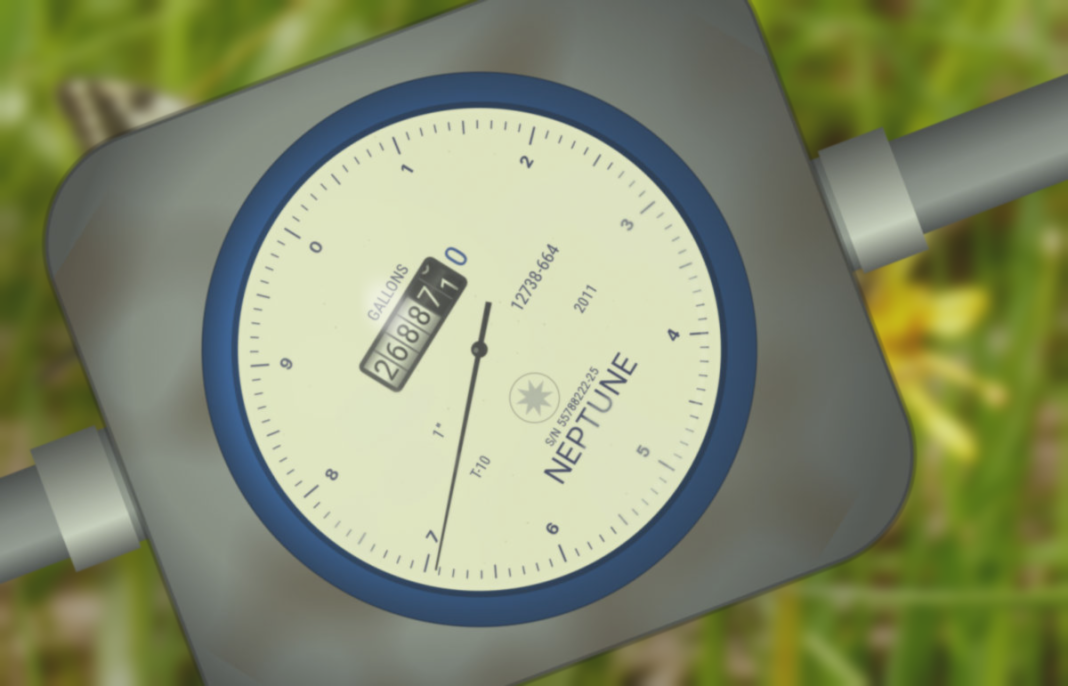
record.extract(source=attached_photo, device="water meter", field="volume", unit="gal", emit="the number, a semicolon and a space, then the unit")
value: 2688706.9; gal
